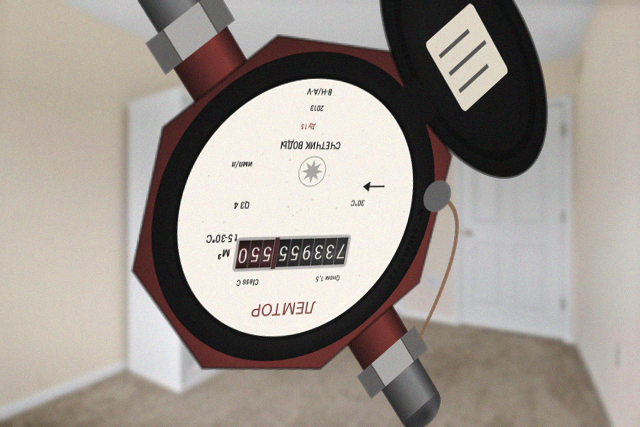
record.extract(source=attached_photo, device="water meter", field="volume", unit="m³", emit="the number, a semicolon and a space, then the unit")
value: 733955.550; m³
